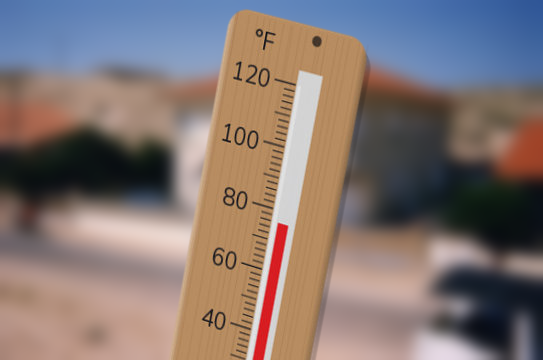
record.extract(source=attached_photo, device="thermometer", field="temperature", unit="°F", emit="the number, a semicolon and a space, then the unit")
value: 76; °F
